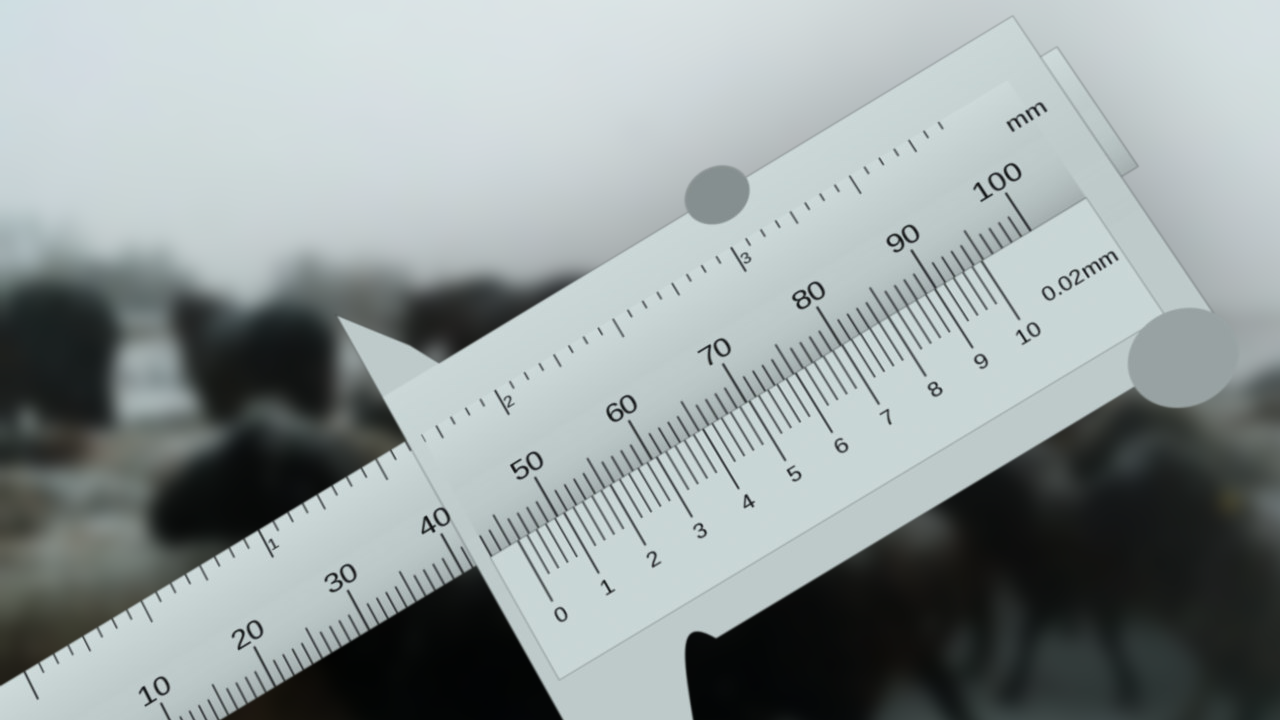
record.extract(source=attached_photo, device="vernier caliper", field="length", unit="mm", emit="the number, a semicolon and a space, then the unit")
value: 45.8; mm
